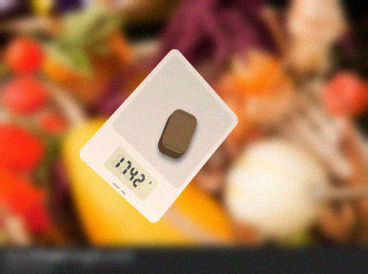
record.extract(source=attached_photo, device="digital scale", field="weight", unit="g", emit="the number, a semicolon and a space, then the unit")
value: 1742; g
